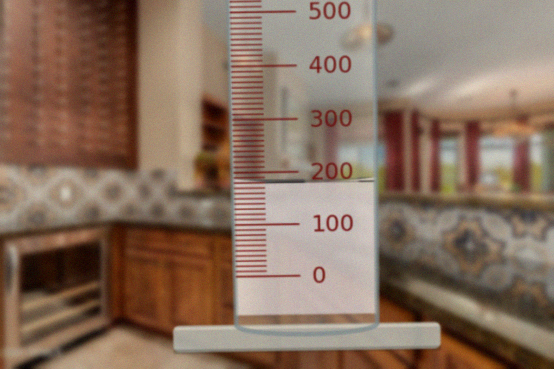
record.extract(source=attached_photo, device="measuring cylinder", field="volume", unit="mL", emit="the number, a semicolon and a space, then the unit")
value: 180; mL
